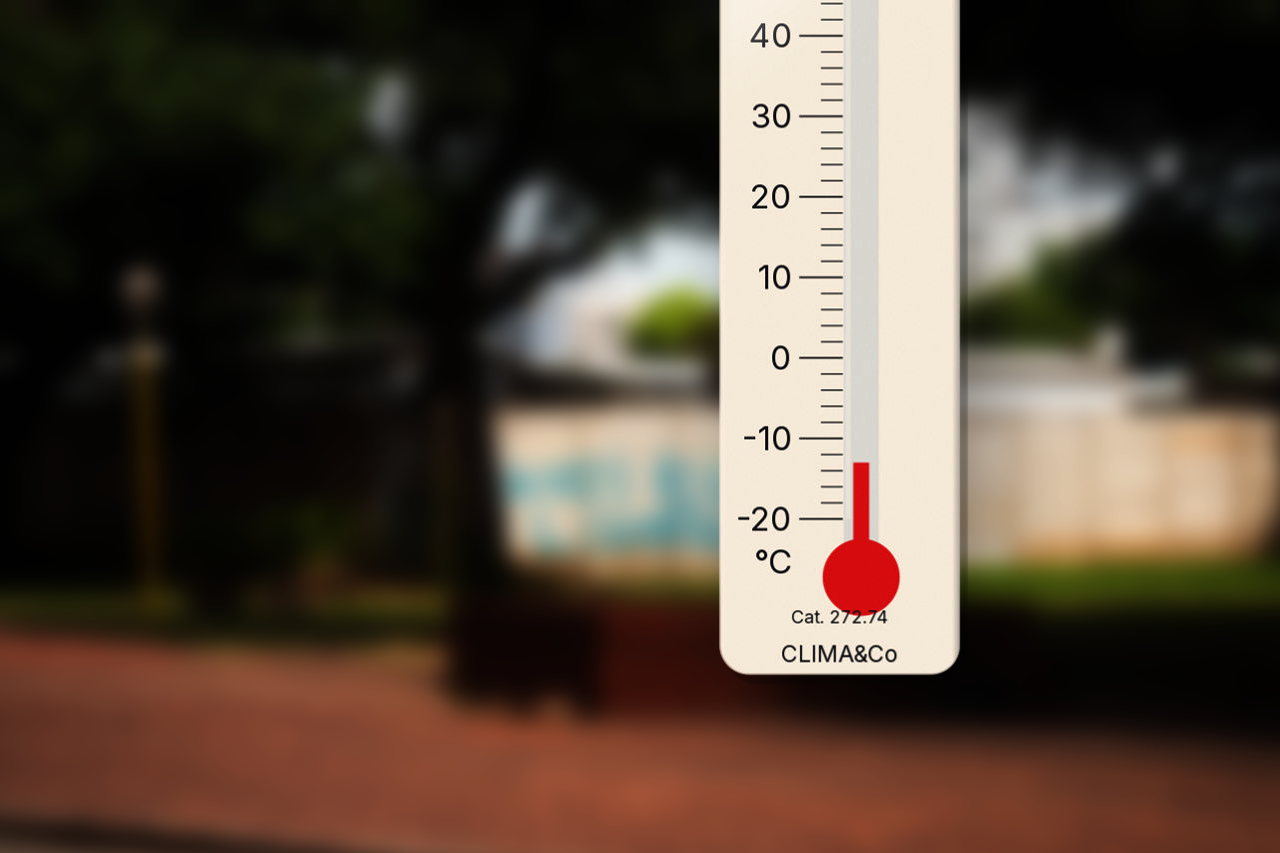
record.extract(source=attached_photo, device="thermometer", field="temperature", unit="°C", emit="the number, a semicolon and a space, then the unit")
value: -13; °C
